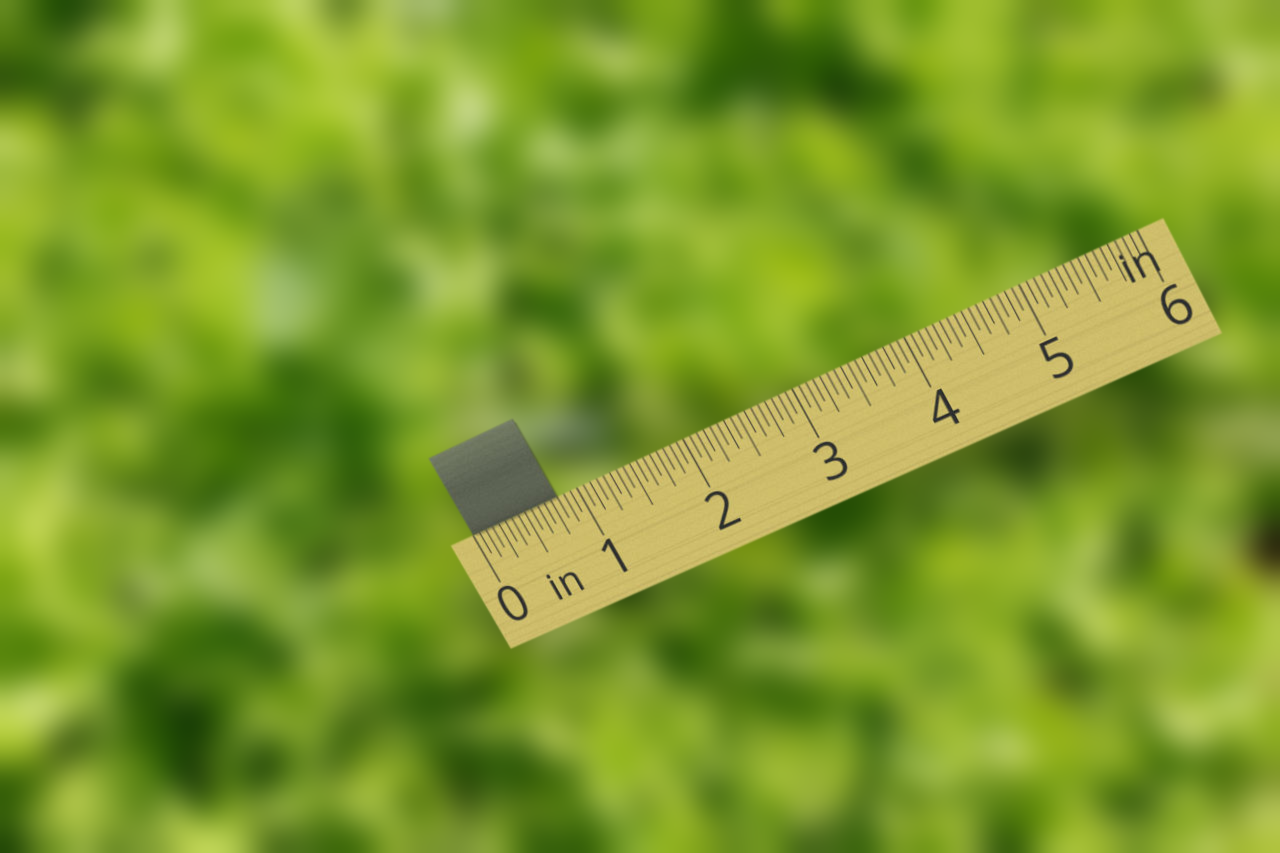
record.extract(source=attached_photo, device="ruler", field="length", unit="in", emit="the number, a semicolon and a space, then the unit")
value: 0.8125; in
